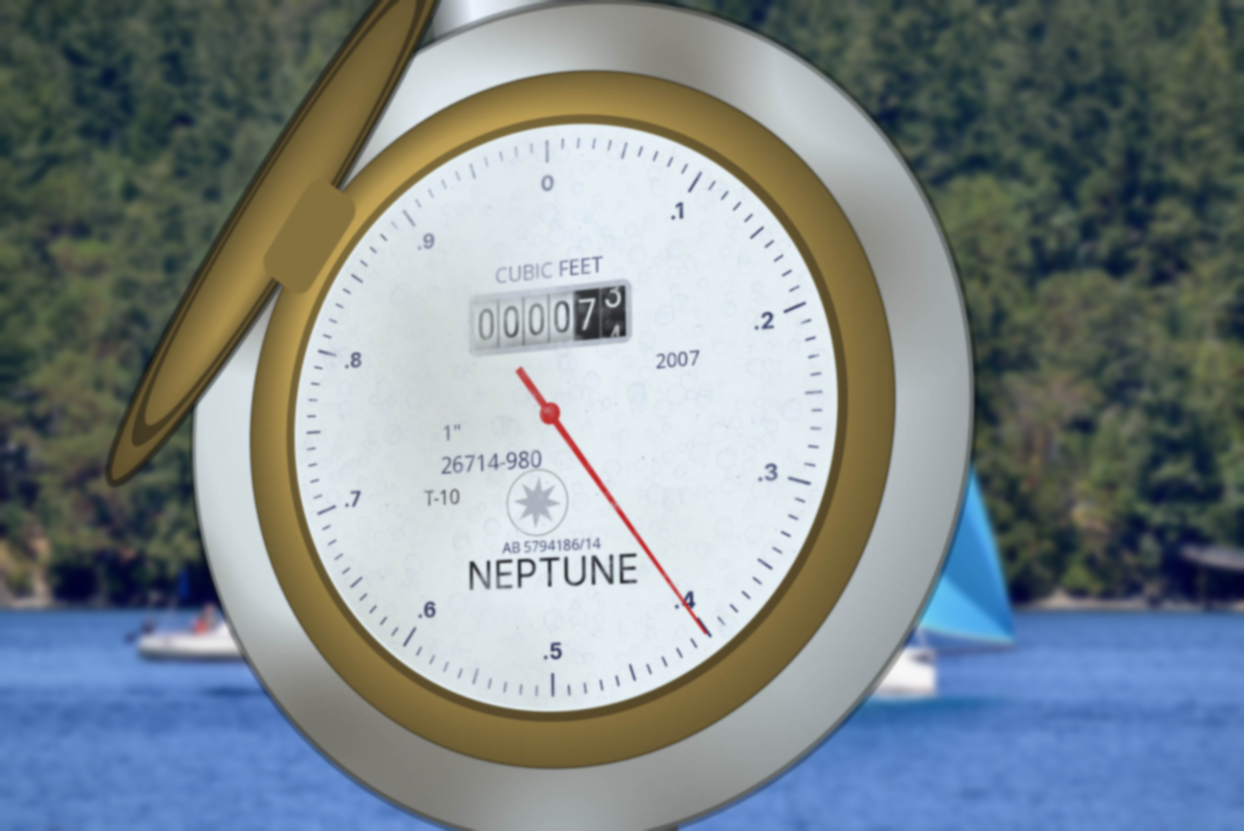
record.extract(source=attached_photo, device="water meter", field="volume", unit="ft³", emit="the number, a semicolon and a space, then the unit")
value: 73.40; ft³
